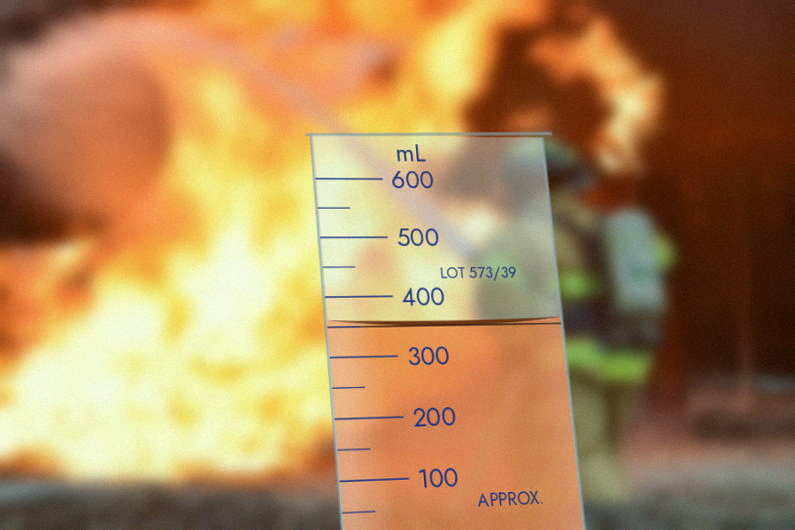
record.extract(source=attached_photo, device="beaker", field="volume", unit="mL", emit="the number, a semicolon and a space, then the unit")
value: 350; mL
